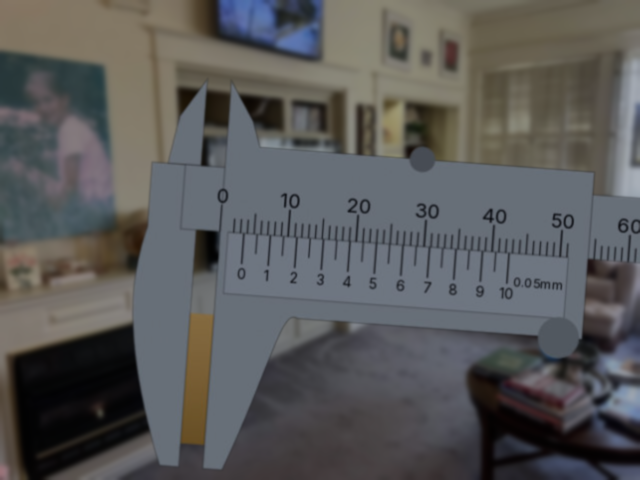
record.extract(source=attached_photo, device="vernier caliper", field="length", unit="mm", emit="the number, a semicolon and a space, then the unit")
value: 3.5; mm
